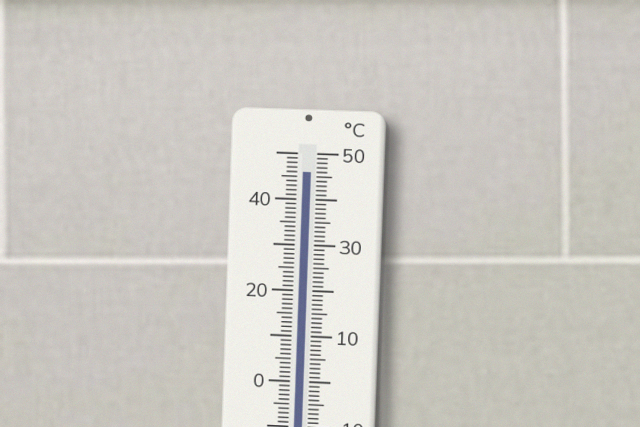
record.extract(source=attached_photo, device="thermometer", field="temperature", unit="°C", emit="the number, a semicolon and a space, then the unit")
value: 46; °C
